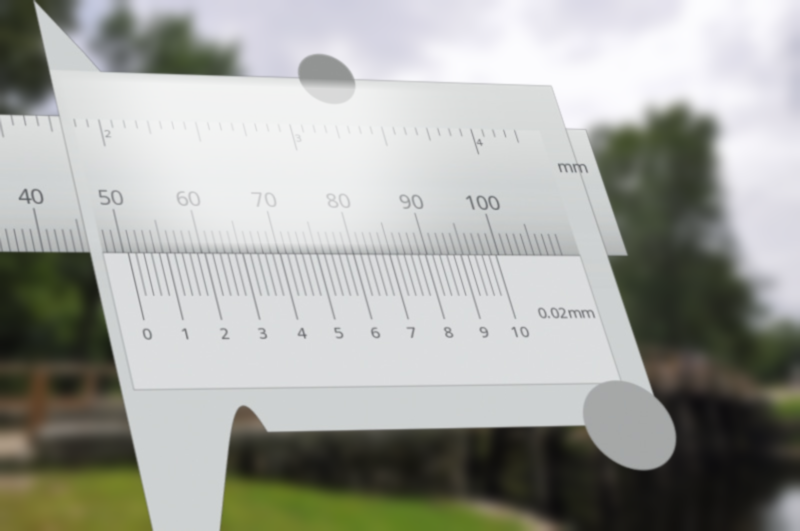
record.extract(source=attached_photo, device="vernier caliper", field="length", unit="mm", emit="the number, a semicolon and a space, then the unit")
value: 50.6; mm
